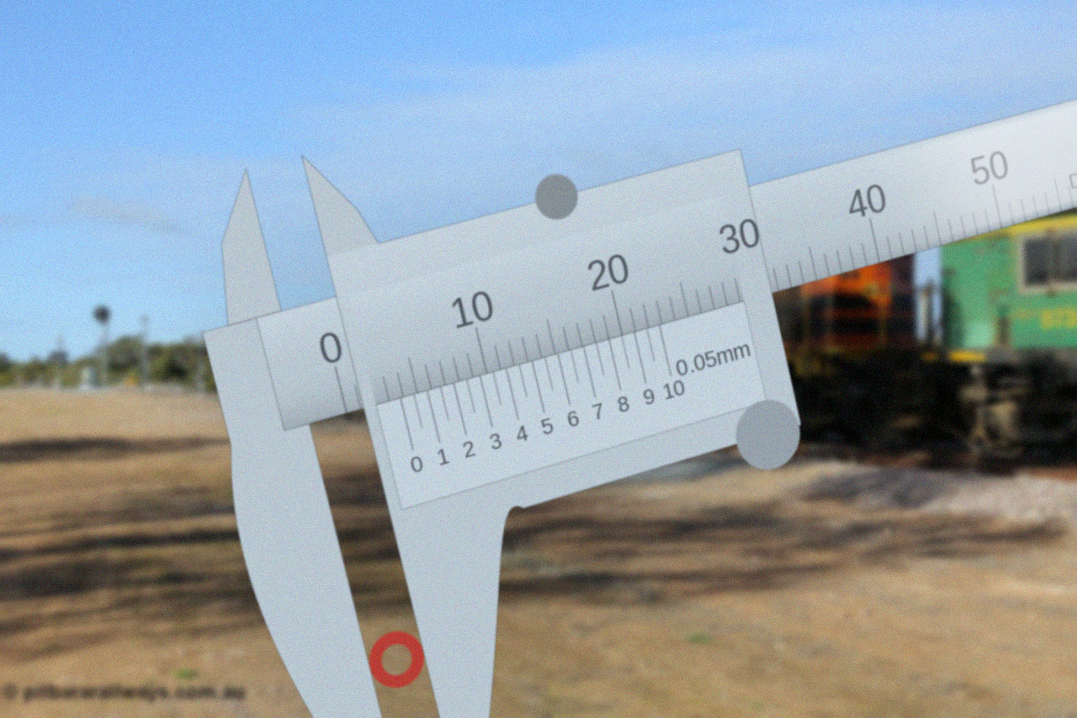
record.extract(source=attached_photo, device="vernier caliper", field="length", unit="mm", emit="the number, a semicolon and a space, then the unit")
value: 3.8; mm
